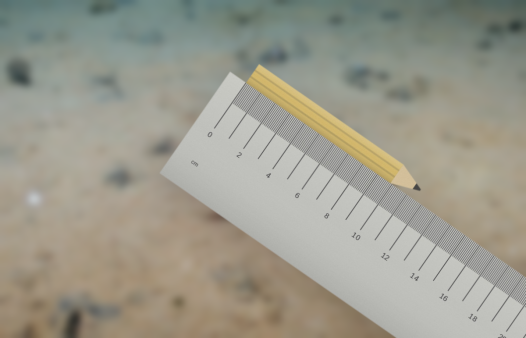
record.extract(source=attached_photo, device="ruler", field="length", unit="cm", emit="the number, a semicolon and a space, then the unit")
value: 11.5; cm
